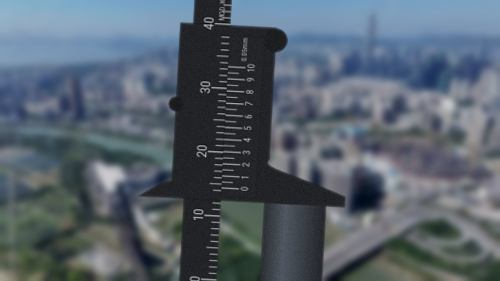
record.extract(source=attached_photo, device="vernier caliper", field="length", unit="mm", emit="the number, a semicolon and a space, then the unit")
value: 14.4; mm
